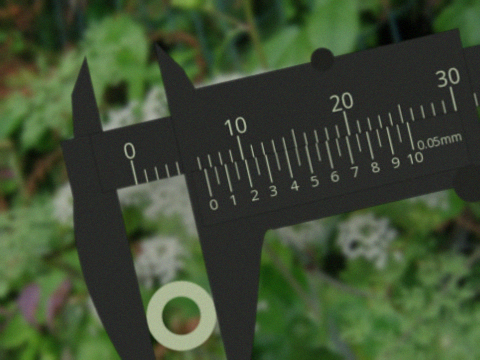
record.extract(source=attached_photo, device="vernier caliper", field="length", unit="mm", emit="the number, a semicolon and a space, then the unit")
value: 6.4; mm
